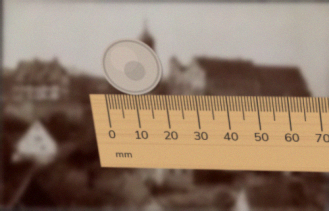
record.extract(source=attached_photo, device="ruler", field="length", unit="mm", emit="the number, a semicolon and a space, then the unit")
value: 20; mm
